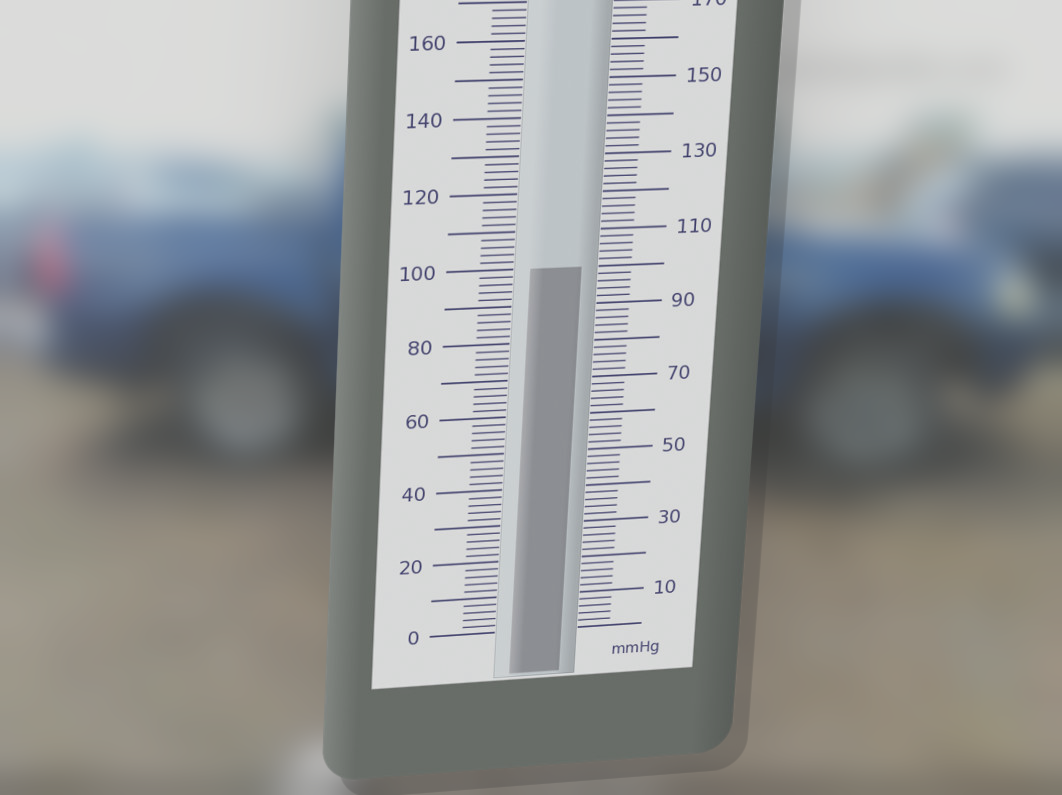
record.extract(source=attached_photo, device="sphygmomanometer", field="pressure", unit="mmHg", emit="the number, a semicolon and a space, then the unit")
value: 100; mmHg
